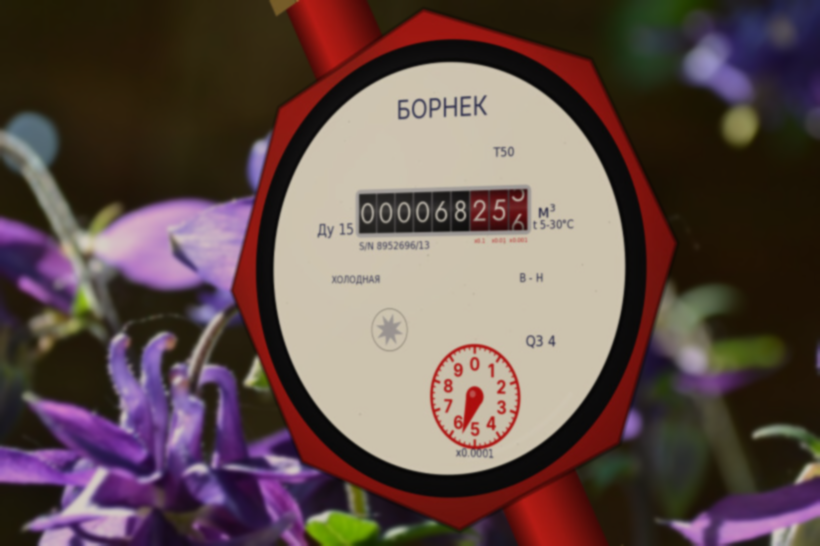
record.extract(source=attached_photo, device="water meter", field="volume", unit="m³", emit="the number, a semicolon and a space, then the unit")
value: 68.2555; m³
